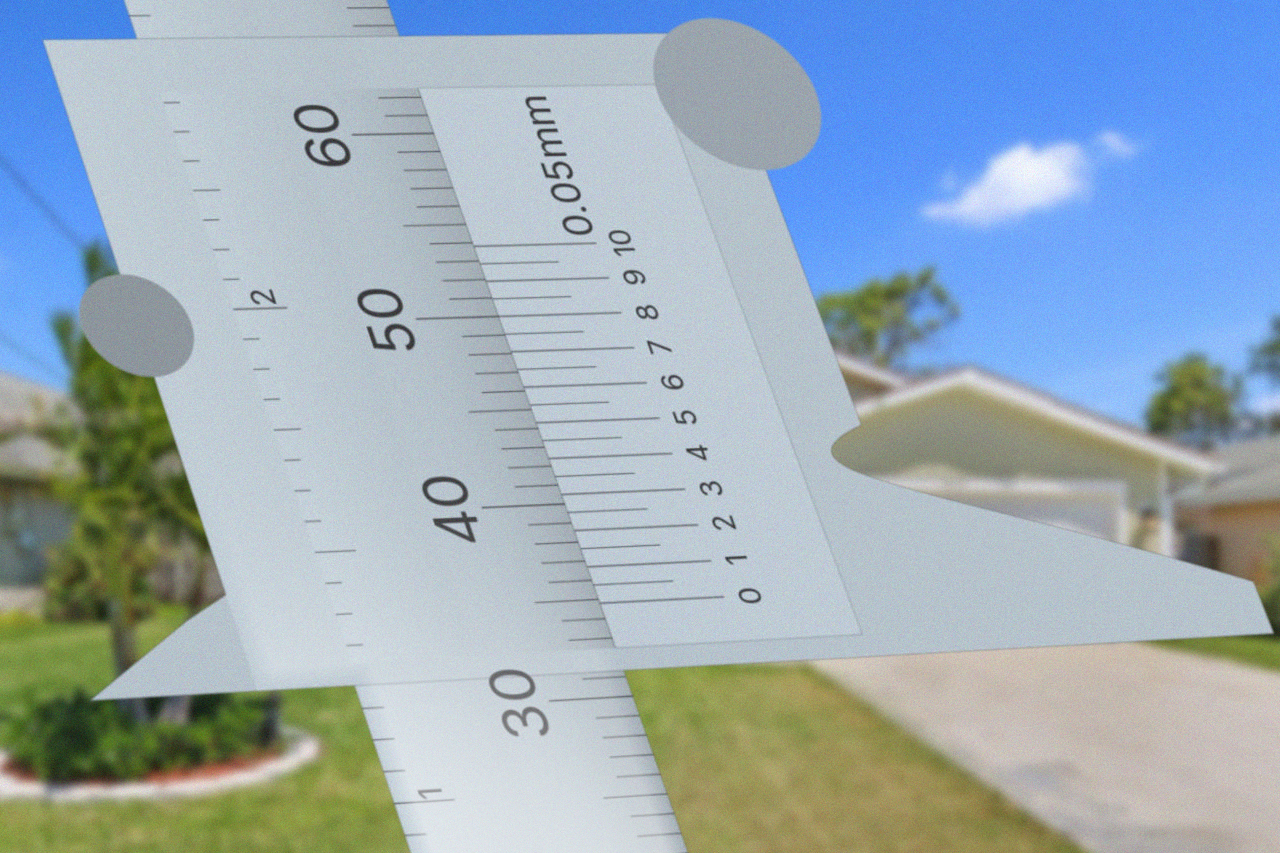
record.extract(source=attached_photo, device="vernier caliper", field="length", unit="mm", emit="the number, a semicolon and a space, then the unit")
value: 34.8; mm
